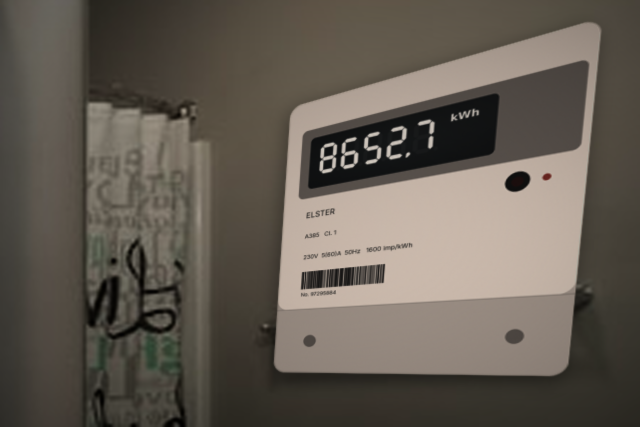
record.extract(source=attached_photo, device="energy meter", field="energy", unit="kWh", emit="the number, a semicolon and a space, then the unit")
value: 8652.7; kWh
